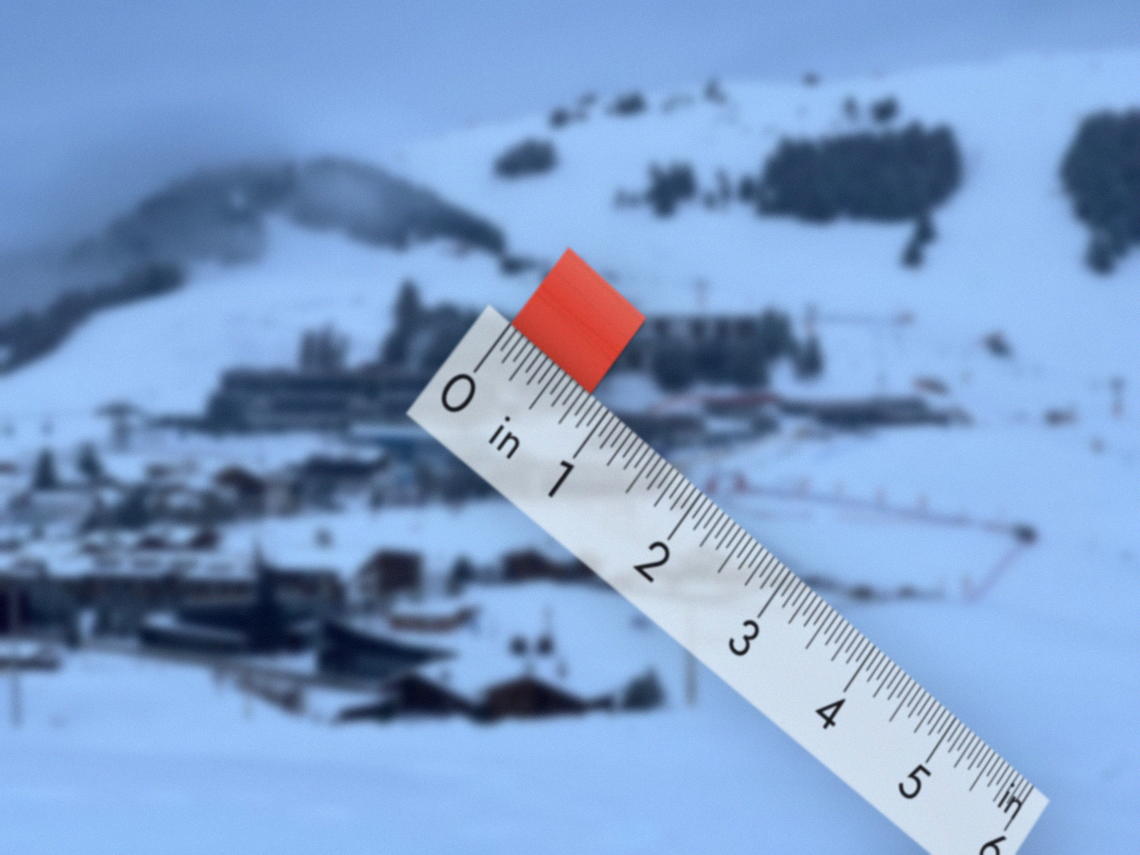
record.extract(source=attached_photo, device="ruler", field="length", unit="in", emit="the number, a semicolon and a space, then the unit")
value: 0.8125; in
